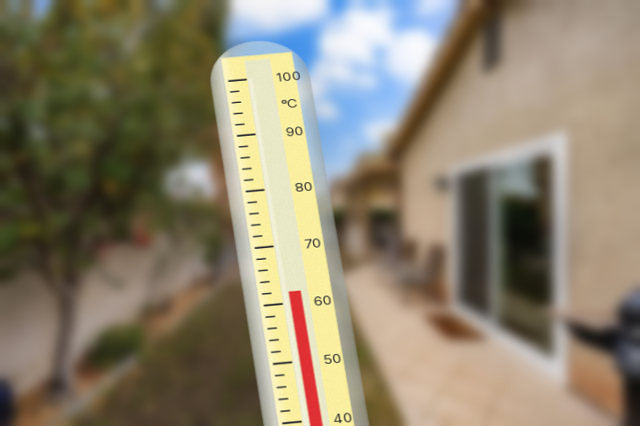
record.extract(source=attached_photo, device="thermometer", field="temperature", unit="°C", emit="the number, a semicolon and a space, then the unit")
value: 62; °C
